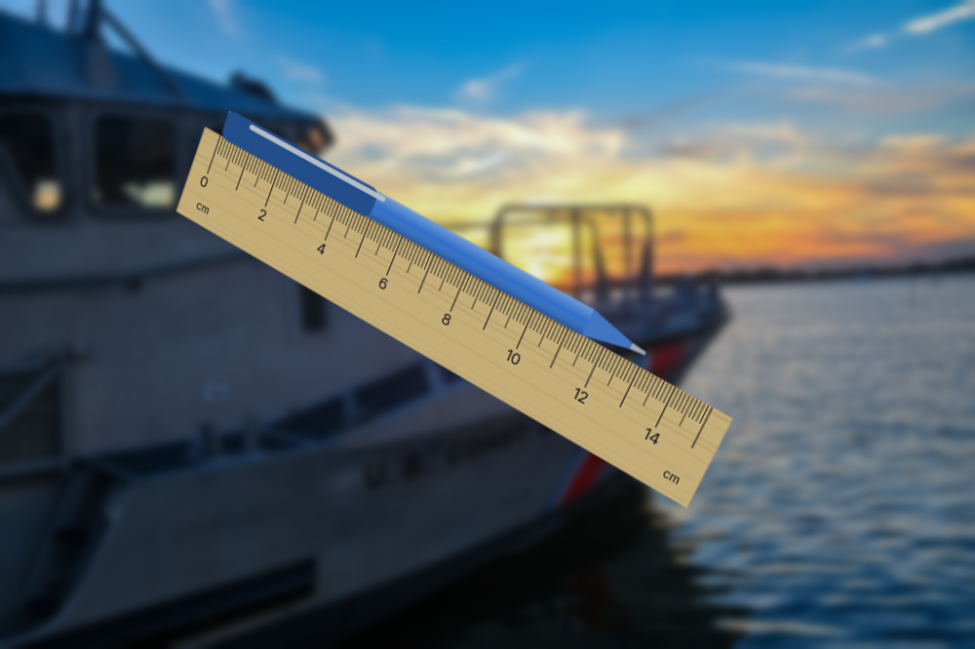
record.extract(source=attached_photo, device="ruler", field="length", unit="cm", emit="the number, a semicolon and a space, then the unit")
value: 13; cm
